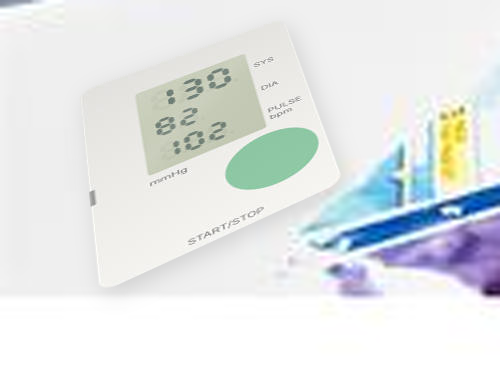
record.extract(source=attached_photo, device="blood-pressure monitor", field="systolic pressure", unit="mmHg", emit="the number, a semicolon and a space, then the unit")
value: 130; mmHg
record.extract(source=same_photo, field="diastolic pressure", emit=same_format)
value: 82; mmHg
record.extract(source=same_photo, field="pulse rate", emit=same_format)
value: 102; bpm
